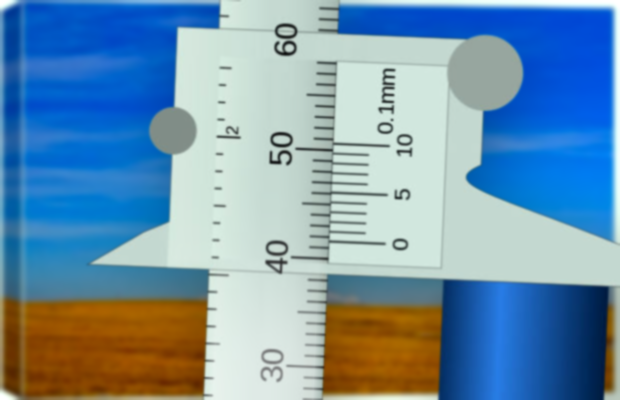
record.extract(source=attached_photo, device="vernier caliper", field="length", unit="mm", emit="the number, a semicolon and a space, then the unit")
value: 41.6; mm
